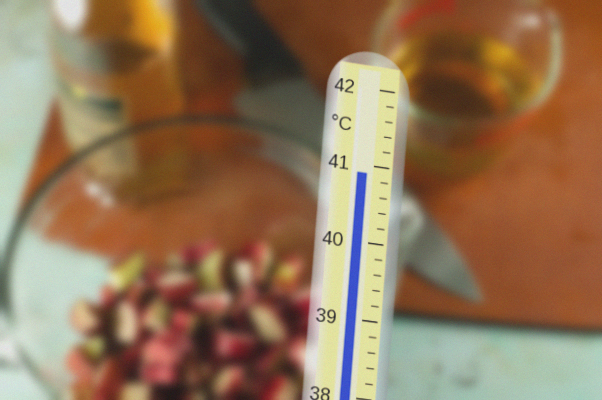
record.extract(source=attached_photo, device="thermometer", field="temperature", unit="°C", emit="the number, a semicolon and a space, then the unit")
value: 40.9; °C
